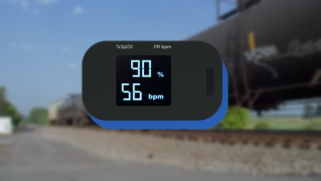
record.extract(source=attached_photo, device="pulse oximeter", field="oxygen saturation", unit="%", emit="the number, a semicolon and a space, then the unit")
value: 90; %
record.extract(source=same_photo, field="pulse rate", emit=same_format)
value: 56; bpm
